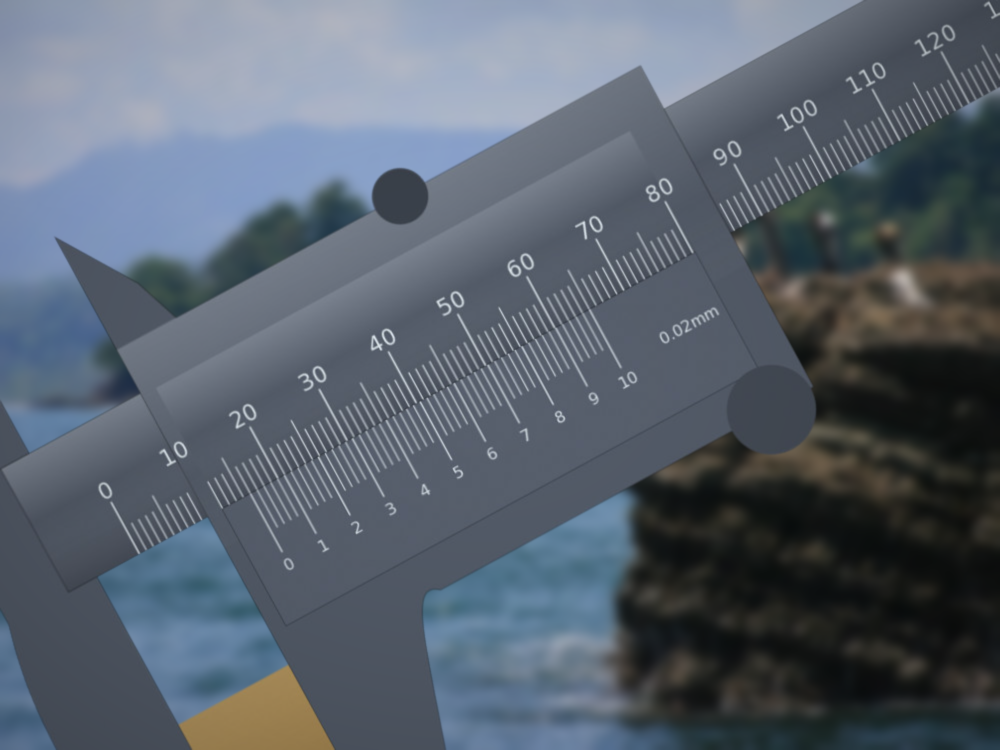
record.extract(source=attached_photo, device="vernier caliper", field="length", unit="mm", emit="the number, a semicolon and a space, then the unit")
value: 16.0; mm
